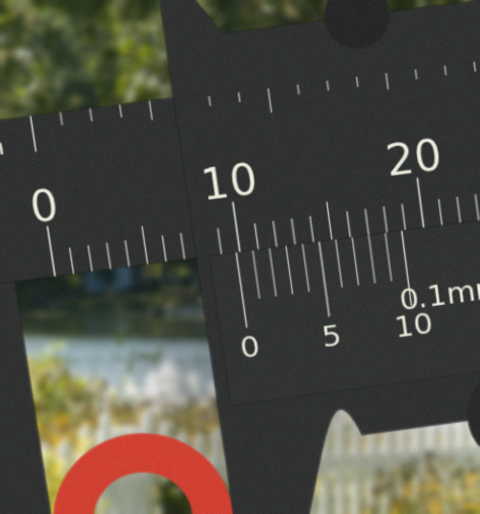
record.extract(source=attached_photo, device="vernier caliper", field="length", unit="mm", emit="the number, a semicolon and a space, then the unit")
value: 9.8; mm
